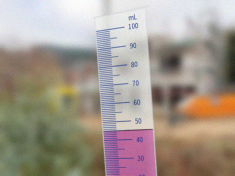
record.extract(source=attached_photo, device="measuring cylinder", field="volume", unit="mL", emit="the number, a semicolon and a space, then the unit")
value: 45; mL
